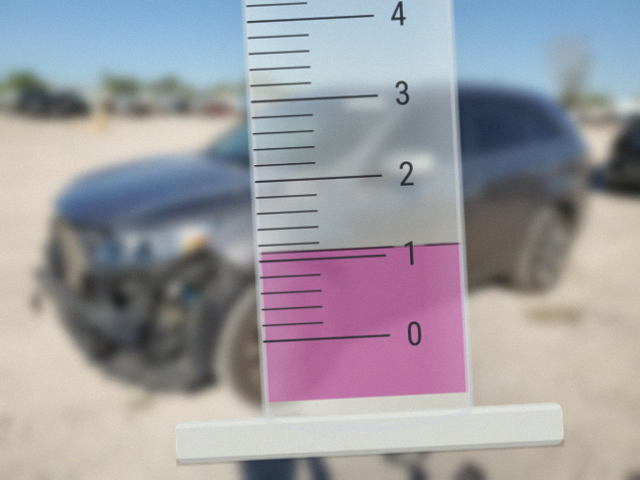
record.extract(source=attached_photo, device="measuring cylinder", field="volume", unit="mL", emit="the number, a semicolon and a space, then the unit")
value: 1.1; mL
